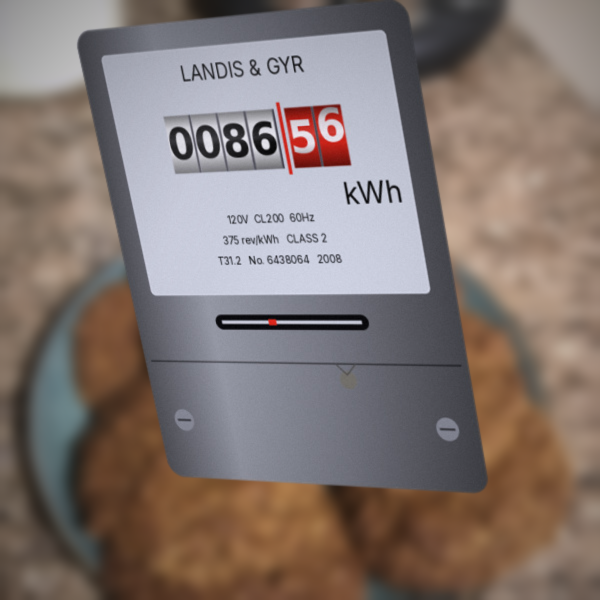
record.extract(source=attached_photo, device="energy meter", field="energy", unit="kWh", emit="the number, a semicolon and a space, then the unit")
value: 86.56; kWh
